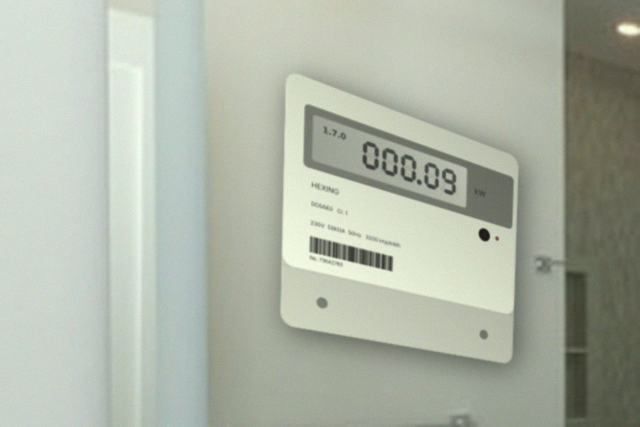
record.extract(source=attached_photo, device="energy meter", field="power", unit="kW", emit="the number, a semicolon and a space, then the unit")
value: 0.09; kW
